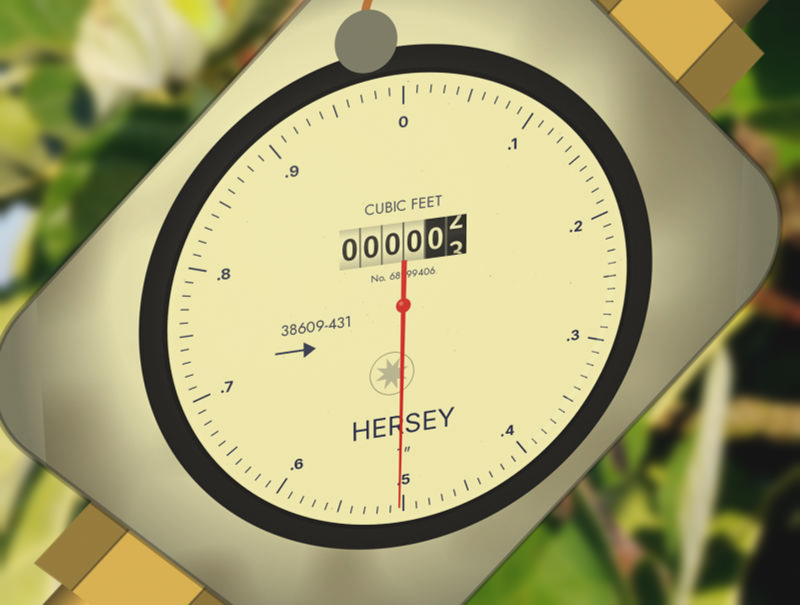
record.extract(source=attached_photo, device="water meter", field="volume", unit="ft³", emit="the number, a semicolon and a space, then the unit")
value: 2.50; ft³
